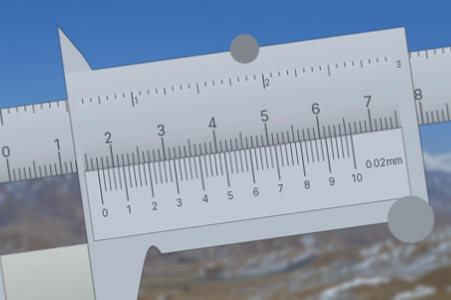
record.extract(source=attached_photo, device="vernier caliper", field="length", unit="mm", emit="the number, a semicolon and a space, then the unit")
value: 17.0; mm
